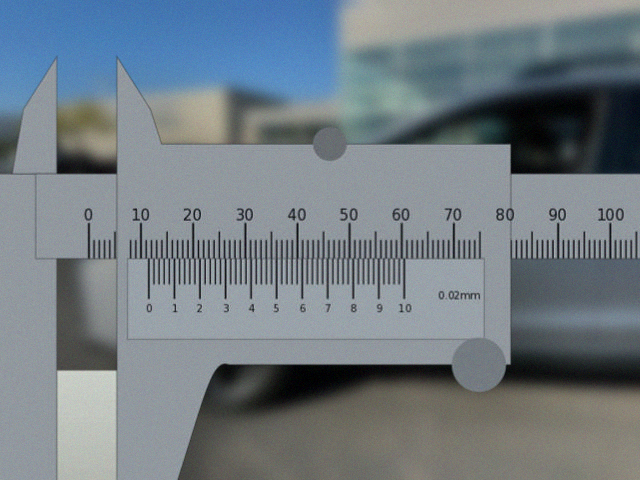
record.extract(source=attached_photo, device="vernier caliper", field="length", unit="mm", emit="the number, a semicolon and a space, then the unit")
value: 11.5; mm
